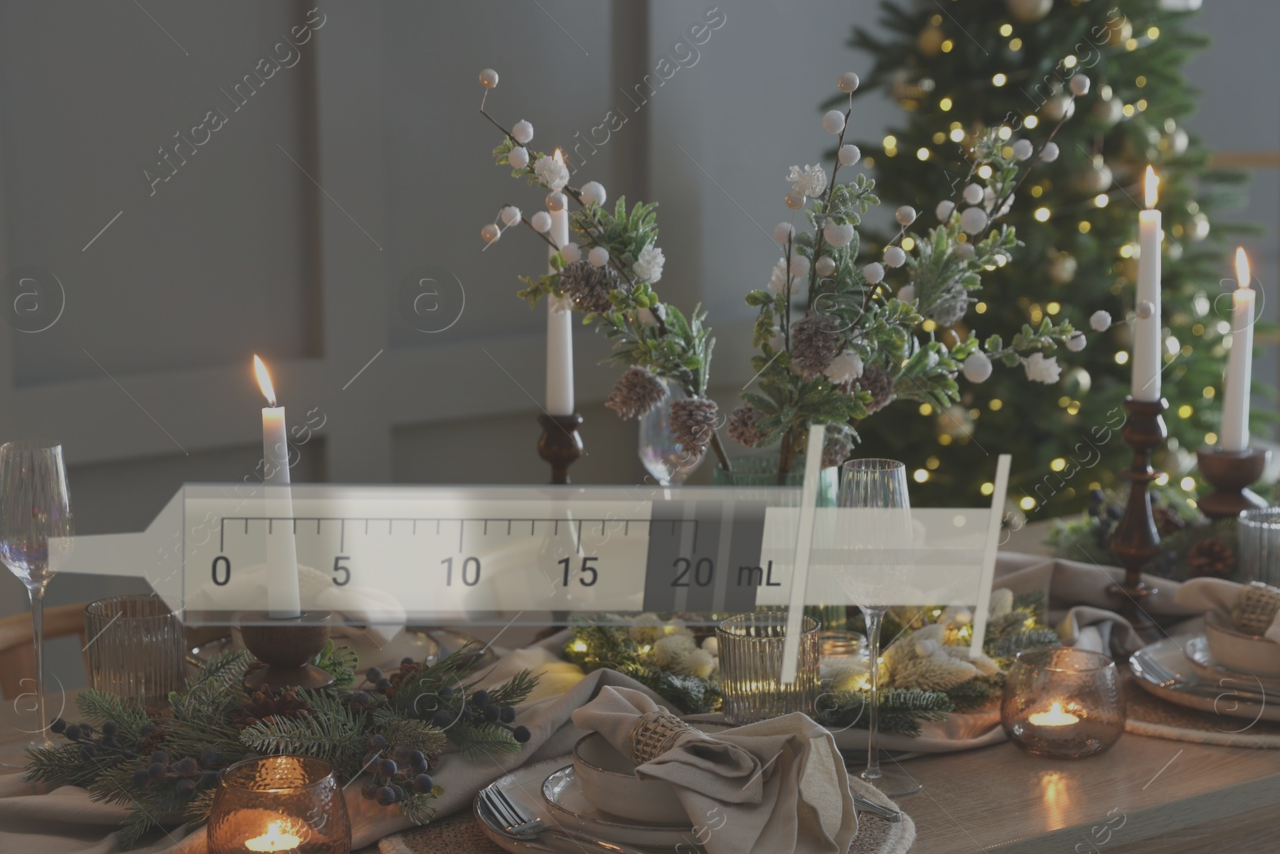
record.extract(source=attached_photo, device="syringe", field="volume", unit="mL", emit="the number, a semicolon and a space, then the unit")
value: 18; mL
